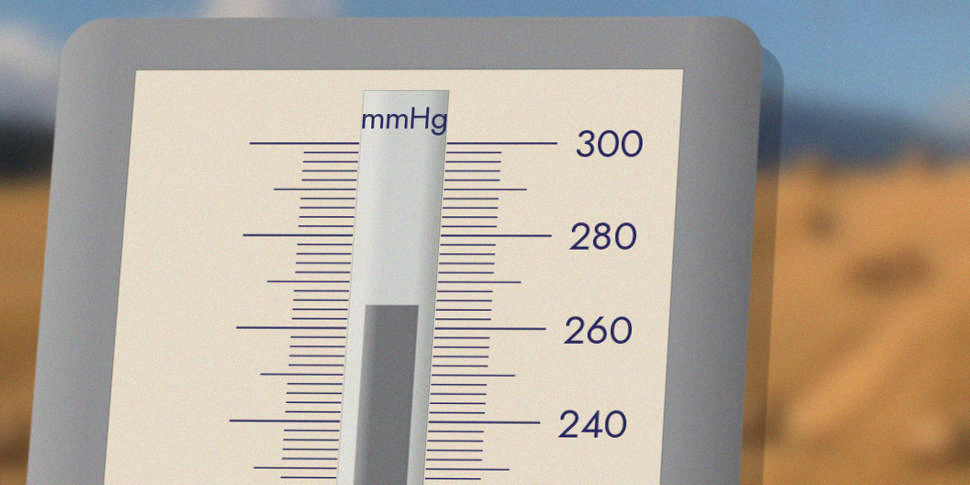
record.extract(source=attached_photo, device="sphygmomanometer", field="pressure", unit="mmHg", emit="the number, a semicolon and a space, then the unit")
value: 265; mmHg
